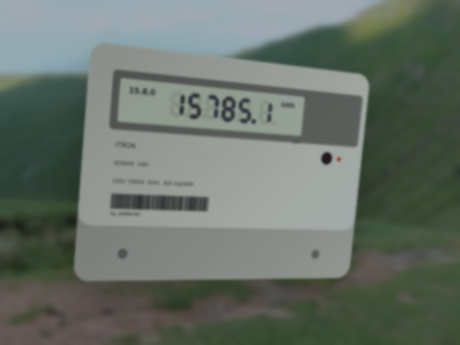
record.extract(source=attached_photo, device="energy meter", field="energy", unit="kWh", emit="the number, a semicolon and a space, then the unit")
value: 15785.1; kWh
